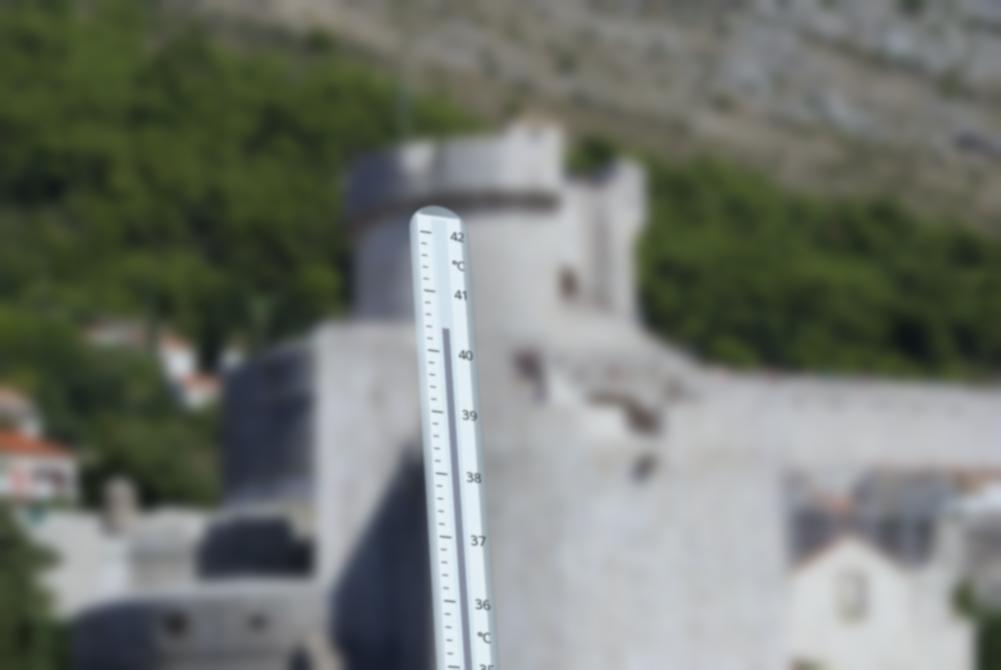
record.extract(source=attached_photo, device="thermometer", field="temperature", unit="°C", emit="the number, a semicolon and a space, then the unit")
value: 40.4; °C
